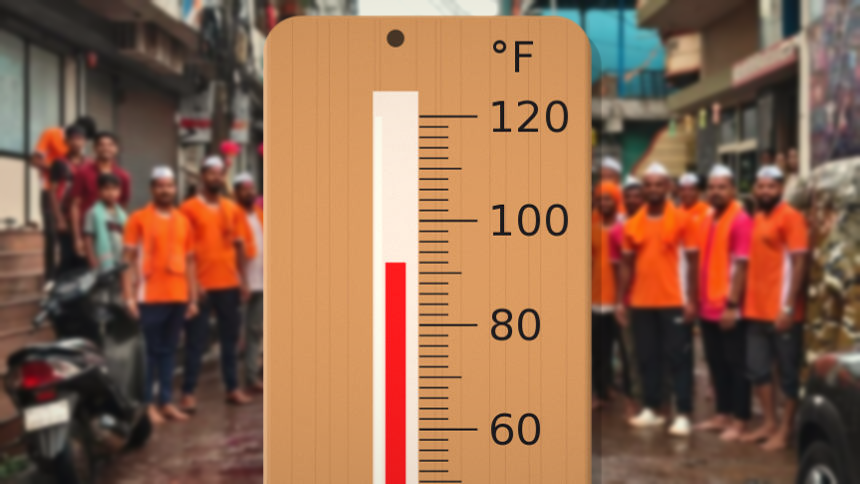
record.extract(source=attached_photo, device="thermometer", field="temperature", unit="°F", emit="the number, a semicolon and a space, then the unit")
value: 92; °F
